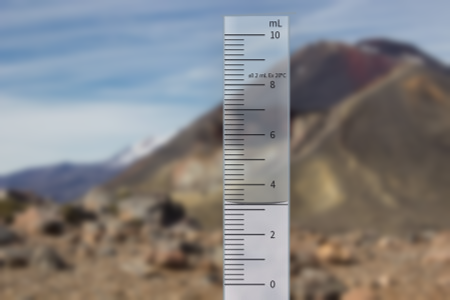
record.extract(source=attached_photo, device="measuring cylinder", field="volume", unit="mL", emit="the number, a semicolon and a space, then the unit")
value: 3.2; mL
